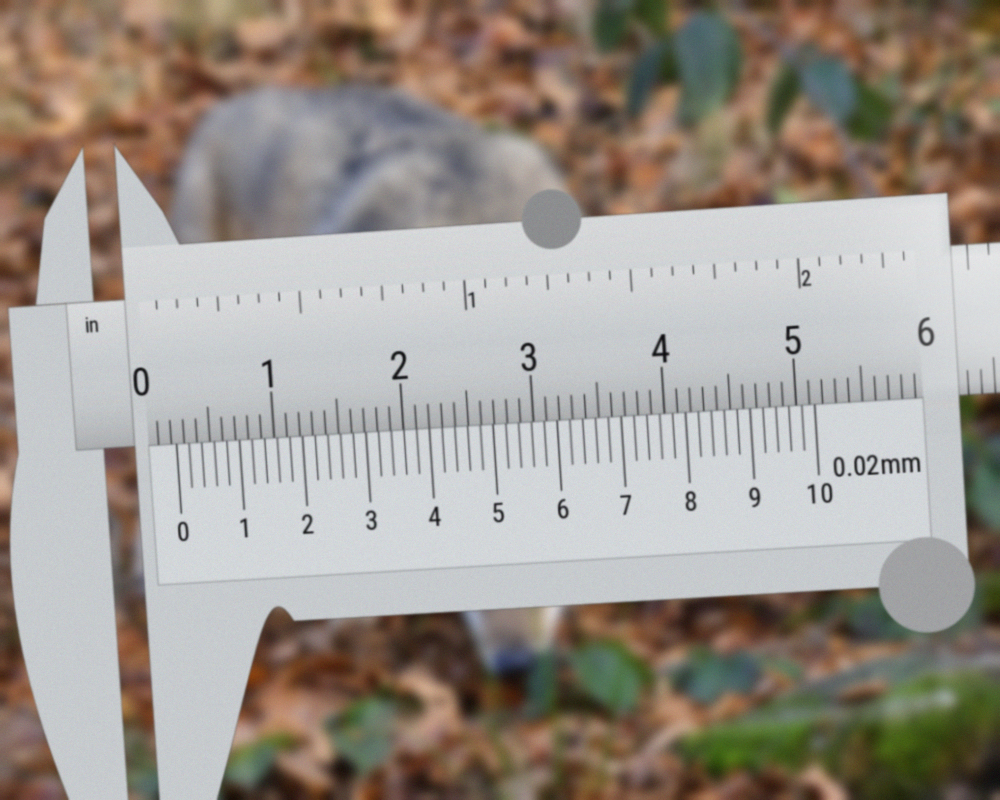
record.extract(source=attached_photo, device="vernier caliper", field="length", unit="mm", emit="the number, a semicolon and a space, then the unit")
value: 2.4; mm
